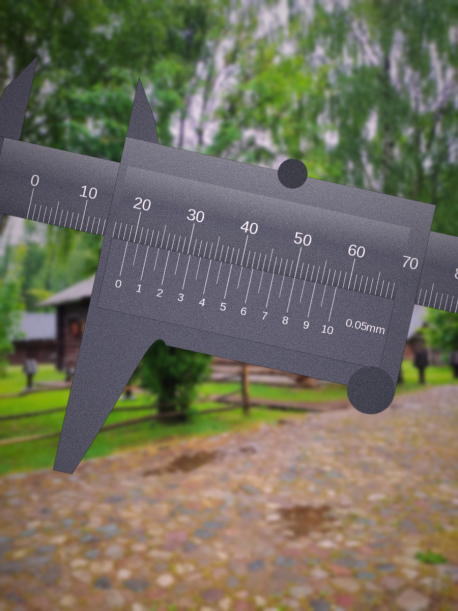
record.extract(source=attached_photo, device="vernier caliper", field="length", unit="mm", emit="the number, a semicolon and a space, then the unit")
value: 18.8; mm
